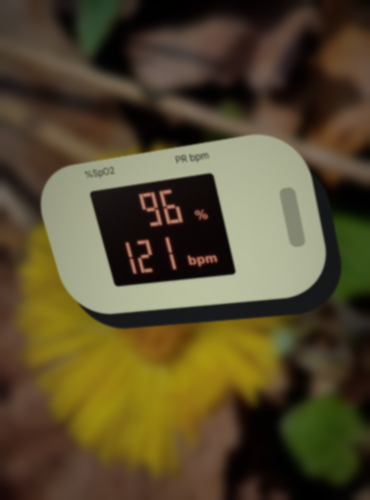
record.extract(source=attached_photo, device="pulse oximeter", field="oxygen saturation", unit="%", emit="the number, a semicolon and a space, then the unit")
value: 96; %
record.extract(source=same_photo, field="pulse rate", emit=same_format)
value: 121; bpm
